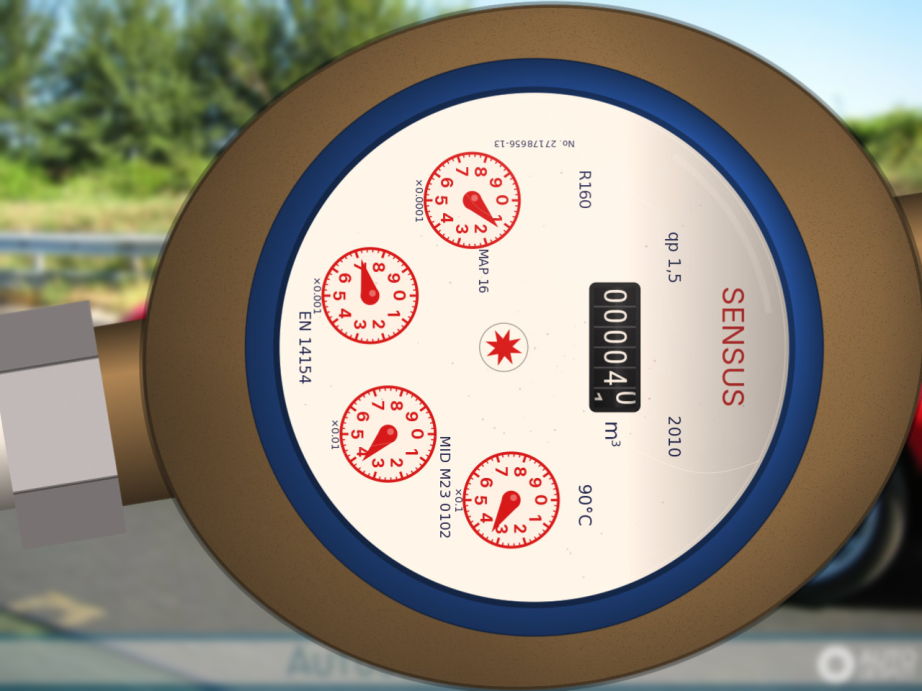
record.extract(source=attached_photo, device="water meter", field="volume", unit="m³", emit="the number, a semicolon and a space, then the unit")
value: 40.3371; m³
